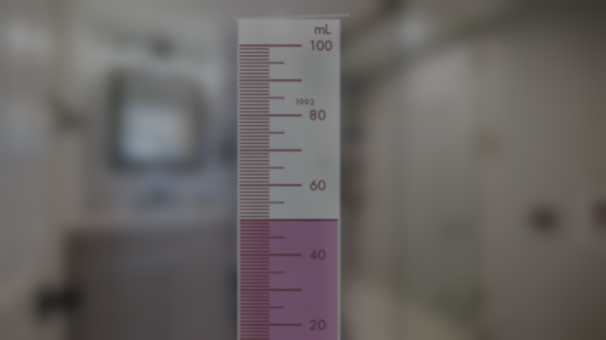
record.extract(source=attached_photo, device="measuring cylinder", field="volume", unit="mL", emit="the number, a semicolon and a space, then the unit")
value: 50; mL
